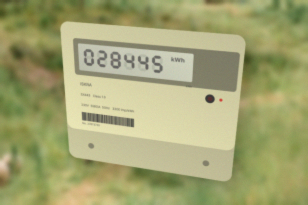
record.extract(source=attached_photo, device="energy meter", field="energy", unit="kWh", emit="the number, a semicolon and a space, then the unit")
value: 28445; kWh
